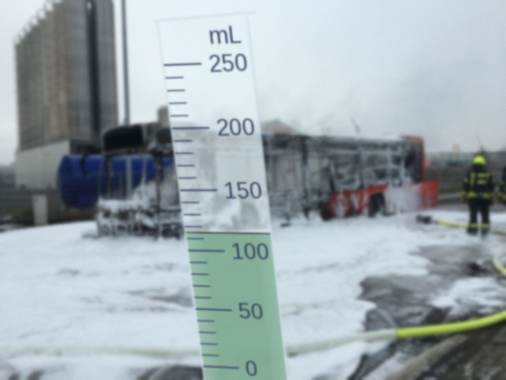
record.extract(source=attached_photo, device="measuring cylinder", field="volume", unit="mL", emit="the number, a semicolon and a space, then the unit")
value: 115; mL
